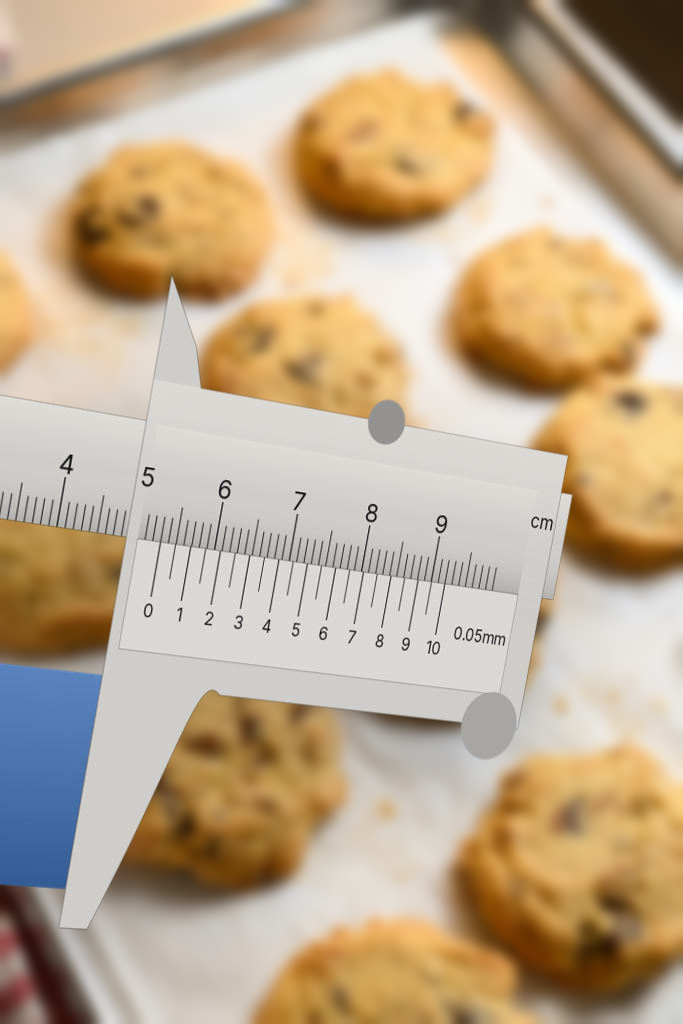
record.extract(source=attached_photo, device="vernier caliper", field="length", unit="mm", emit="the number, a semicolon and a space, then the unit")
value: 53.0; mm
